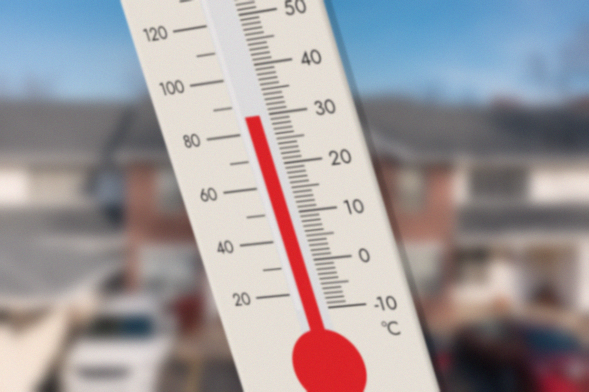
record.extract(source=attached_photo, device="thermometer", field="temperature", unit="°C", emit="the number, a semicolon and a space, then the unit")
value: 30; °C
